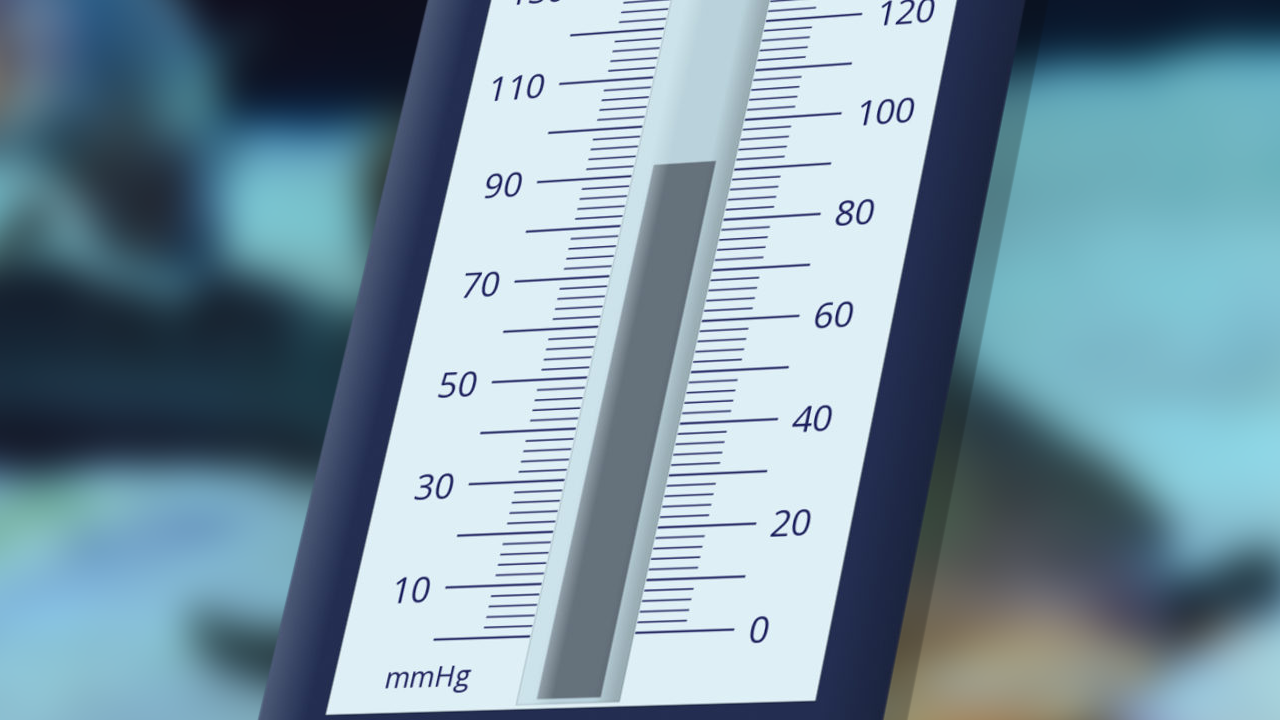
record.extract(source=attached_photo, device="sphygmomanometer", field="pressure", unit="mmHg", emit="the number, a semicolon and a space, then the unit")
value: 92; mmHg
